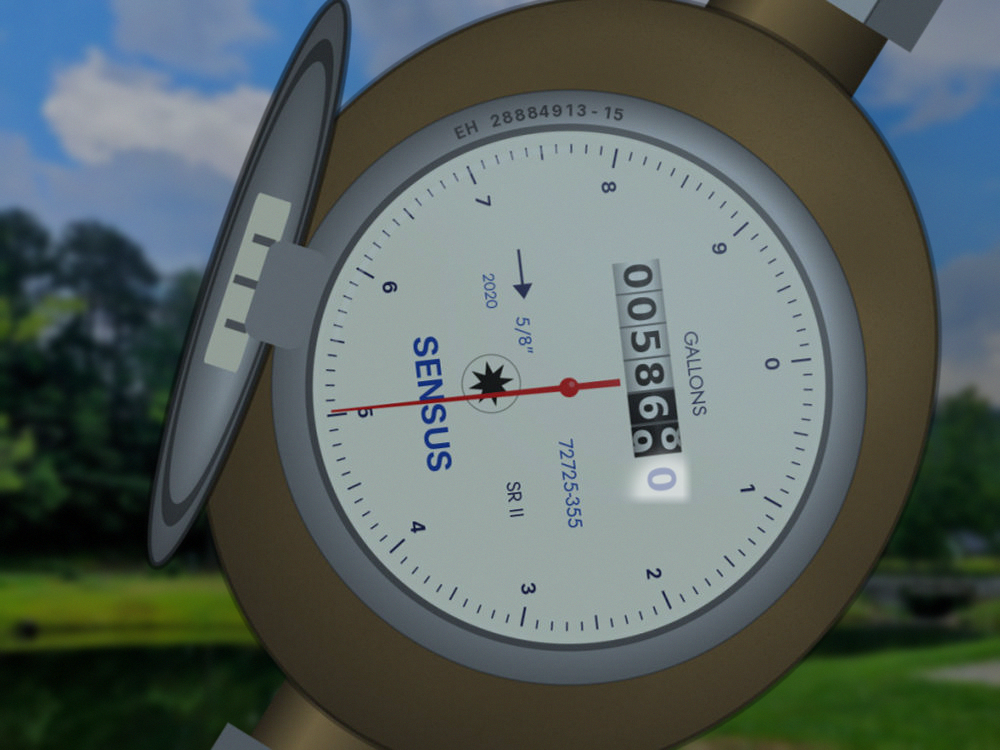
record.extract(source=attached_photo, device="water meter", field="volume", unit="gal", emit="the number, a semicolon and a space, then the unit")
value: 58685.0; gal
